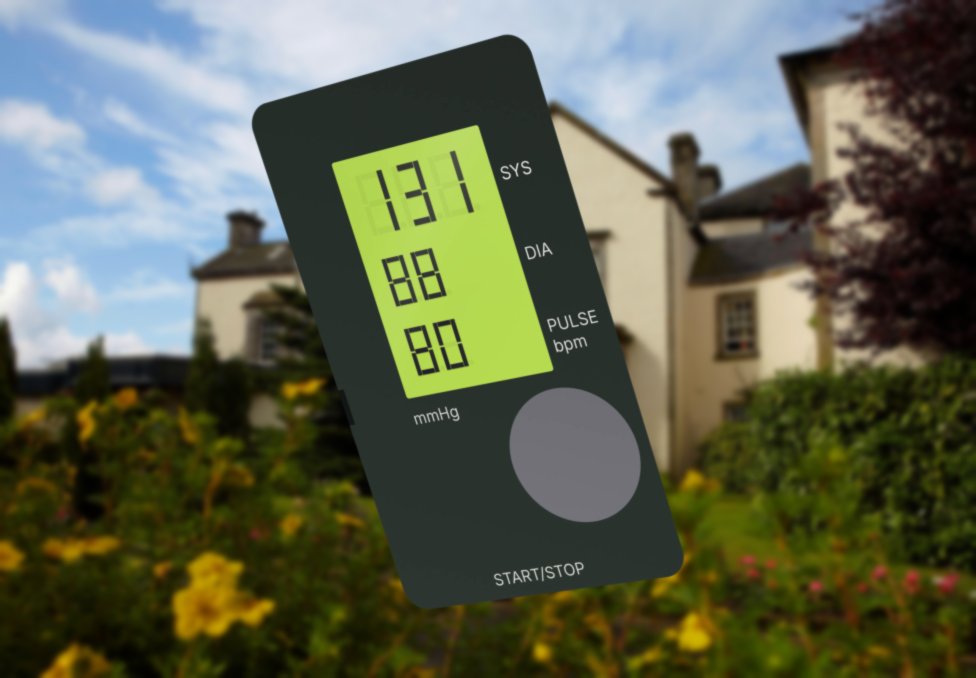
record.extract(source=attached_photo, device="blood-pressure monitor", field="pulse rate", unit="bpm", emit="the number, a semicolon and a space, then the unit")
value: 80; bpm
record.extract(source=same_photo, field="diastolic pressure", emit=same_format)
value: 88; mmHg
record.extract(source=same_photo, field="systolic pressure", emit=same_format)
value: 131; mmHg
